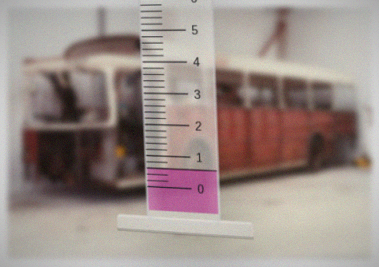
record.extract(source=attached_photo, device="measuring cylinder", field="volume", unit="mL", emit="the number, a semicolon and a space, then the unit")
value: 0.6; mL
